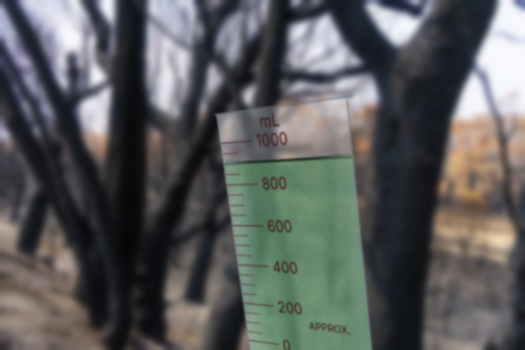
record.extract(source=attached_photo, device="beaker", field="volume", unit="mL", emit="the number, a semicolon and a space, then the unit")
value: 900; mL
